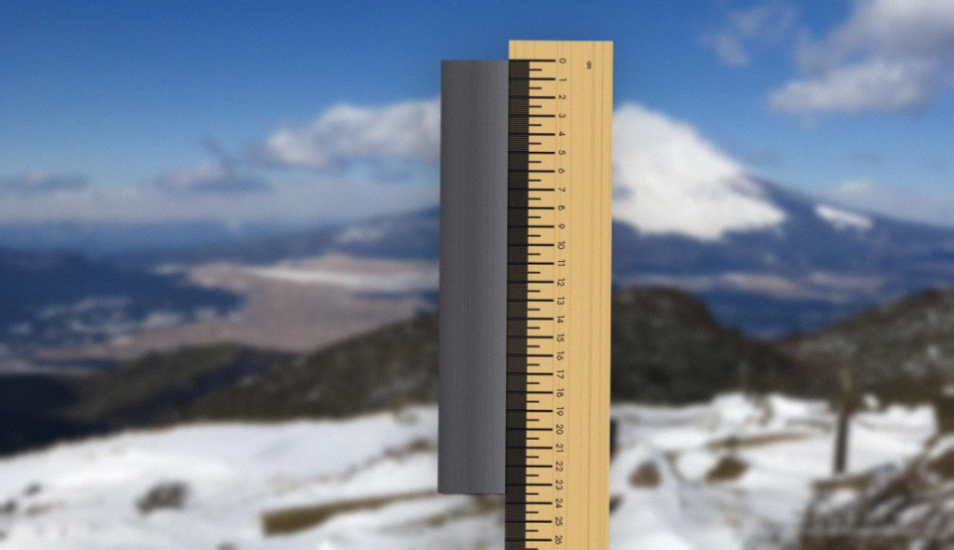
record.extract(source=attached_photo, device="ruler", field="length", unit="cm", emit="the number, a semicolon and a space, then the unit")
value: 23.5; cm
